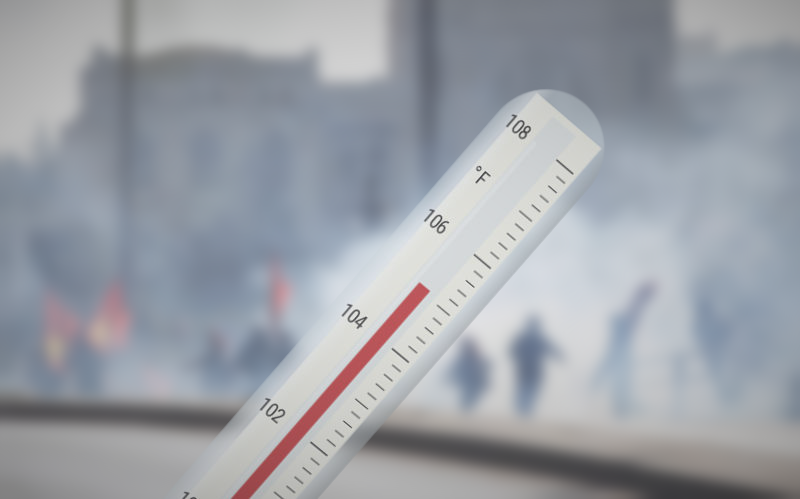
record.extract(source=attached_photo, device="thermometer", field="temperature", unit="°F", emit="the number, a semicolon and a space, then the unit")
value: 105.1; °F
